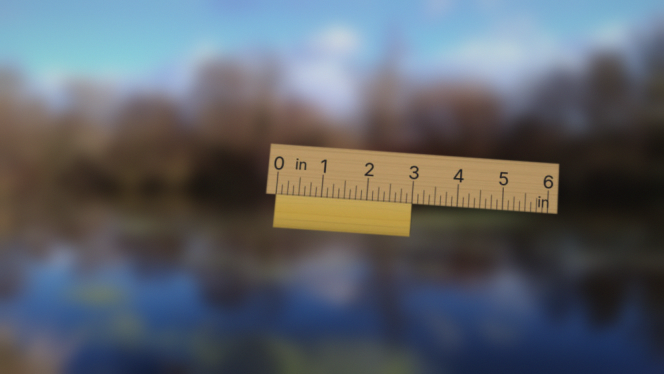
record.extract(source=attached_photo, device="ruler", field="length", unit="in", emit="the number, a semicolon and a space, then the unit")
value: 3; in
